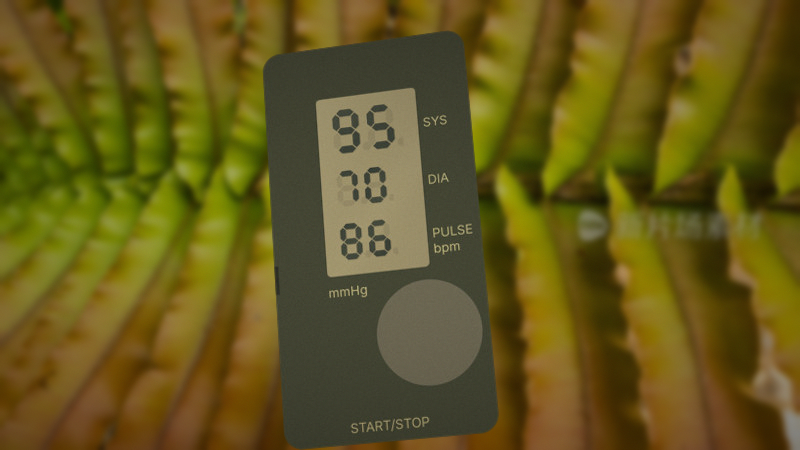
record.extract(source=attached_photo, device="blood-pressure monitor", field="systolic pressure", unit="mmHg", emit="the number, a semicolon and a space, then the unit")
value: 95; mmHg
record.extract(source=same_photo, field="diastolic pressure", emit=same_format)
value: 70; mmHg
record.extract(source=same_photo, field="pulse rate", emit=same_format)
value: 86; bpm
